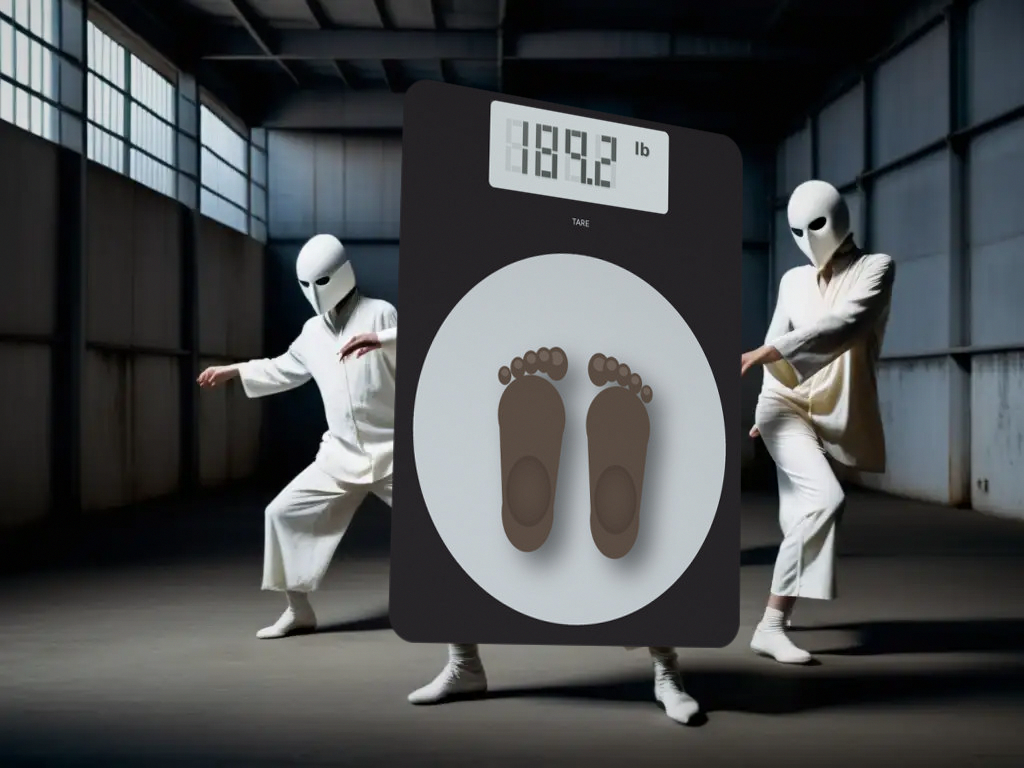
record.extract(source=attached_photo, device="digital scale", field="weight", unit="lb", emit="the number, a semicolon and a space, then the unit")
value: 189.2; lb
